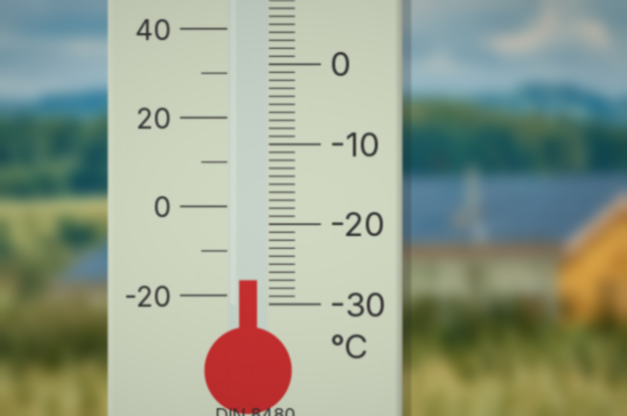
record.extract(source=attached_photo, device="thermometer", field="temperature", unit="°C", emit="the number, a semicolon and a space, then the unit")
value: -27; °C
